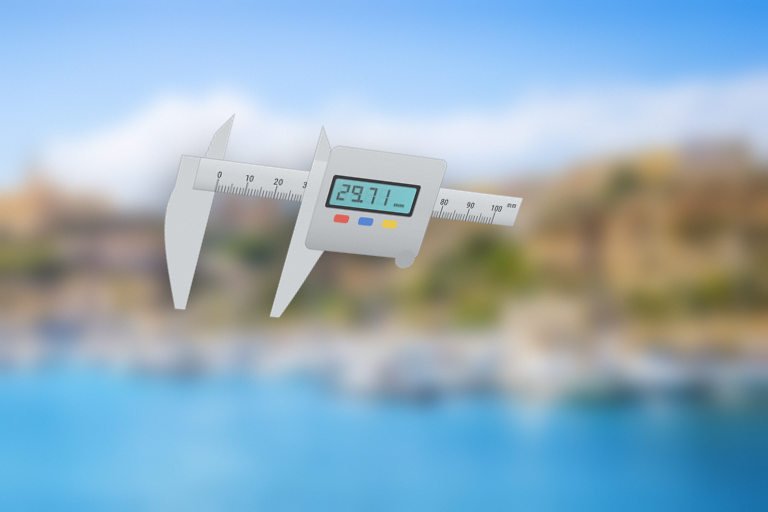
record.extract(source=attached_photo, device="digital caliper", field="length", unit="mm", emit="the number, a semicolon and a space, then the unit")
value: 29.71; mm
